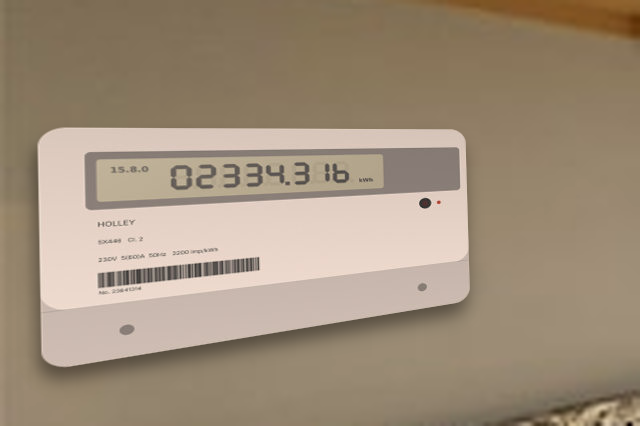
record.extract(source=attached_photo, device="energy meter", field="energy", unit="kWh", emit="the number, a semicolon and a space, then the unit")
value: 2334.316; kWh
